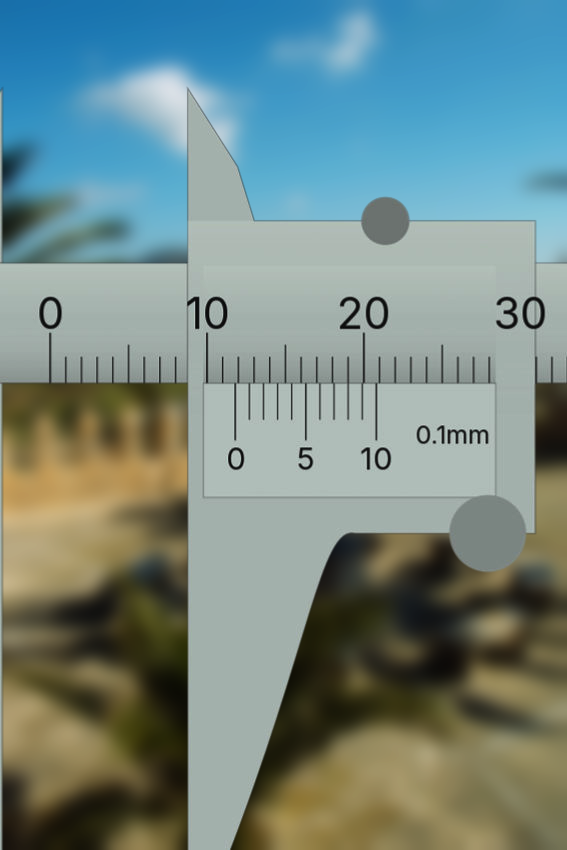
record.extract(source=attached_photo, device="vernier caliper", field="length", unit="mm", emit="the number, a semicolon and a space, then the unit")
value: 11.8; mm
